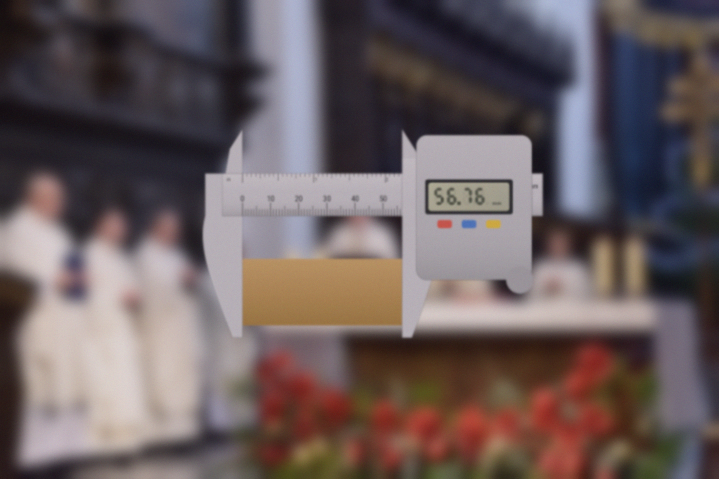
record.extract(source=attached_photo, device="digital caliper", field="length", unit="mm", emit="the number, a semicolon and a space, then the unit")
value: 56.76; mm
